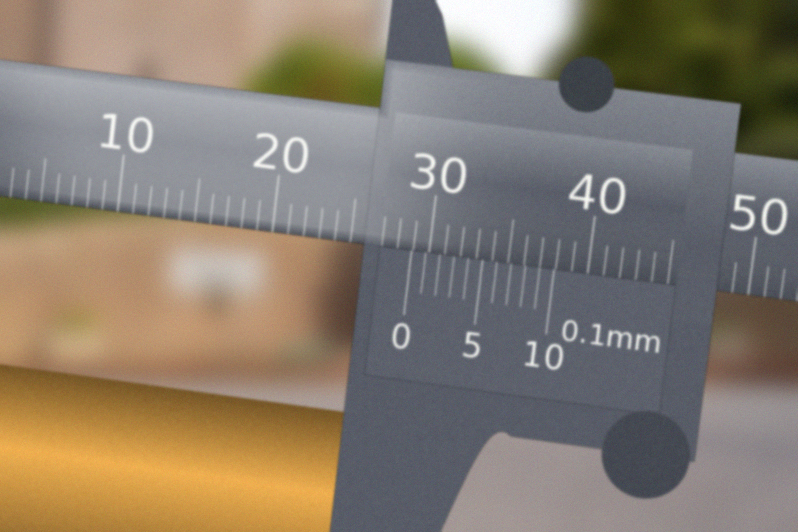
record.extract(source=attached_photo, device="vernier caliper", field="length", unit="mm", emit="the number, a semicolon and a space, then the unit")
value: 28.9; mm
